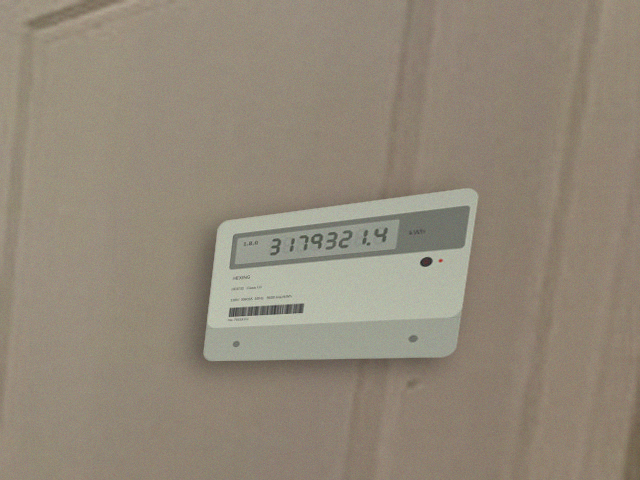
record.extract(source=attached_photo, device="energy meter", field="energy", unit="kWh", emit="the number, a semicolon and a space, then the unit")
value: 3179321.4; kWh
